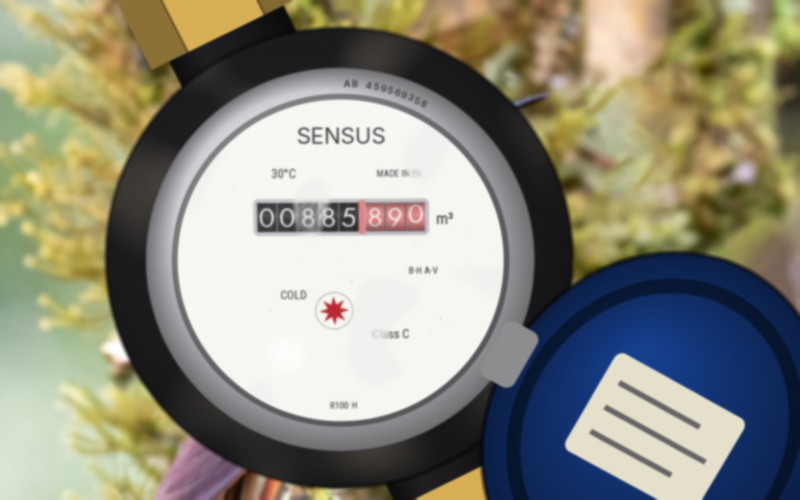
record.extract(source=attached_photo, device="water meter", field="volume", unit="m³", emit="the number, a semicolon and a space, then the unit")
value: 885.890; m³
